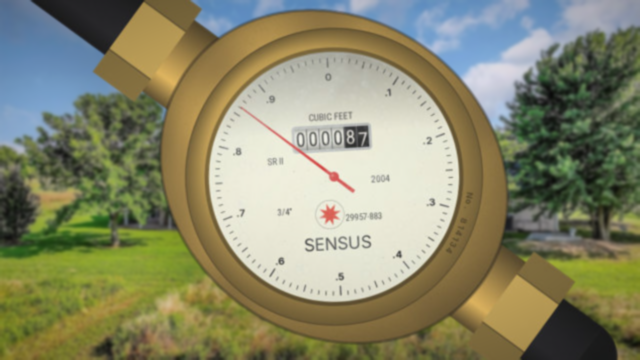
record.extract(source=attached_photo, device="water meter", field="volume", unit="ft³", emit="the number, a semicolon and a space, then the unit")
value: 86.86; ft³
